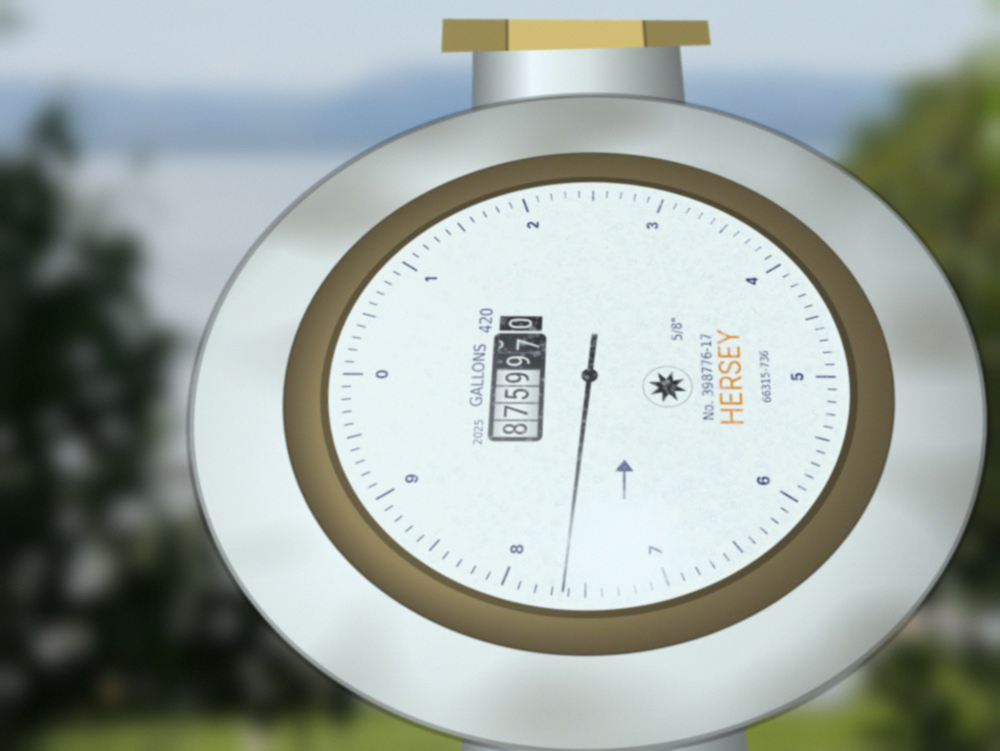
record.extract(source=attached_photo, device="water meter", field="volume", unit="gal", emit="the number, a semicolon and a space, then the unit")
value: 8759967.6; gal
